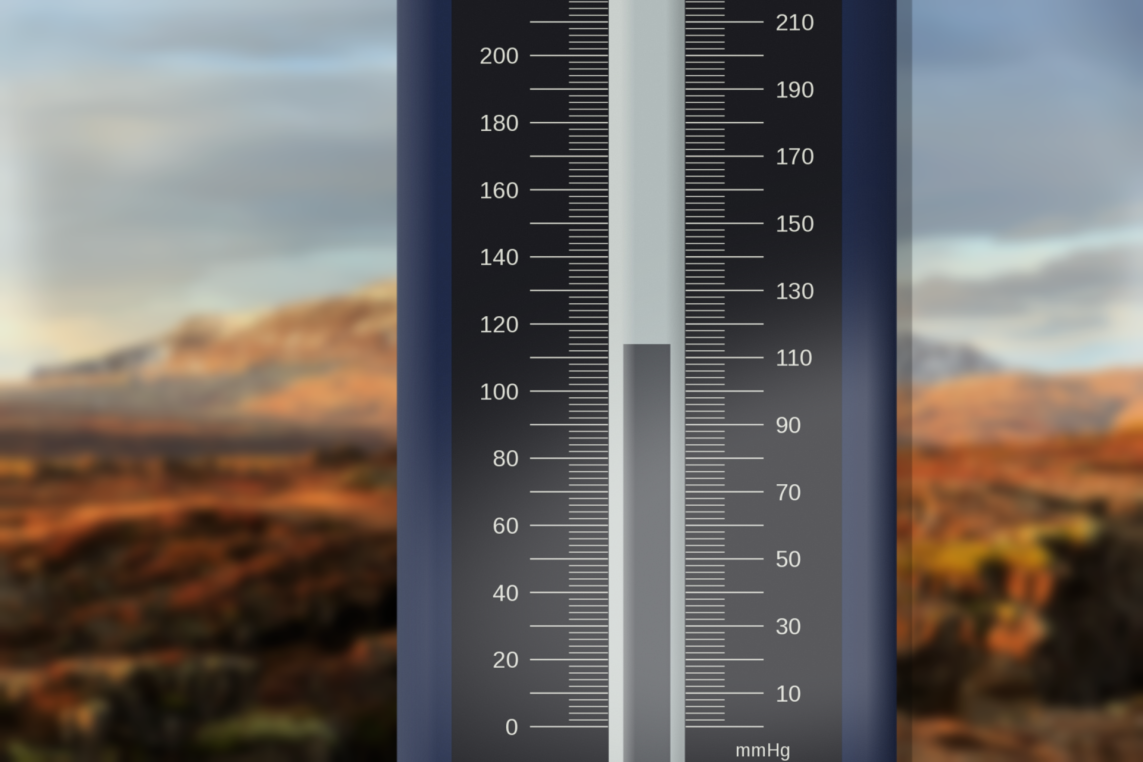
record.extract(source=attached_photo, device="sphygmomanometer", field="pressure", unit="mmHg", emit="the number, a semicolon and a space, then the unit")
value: 114; mmHg
